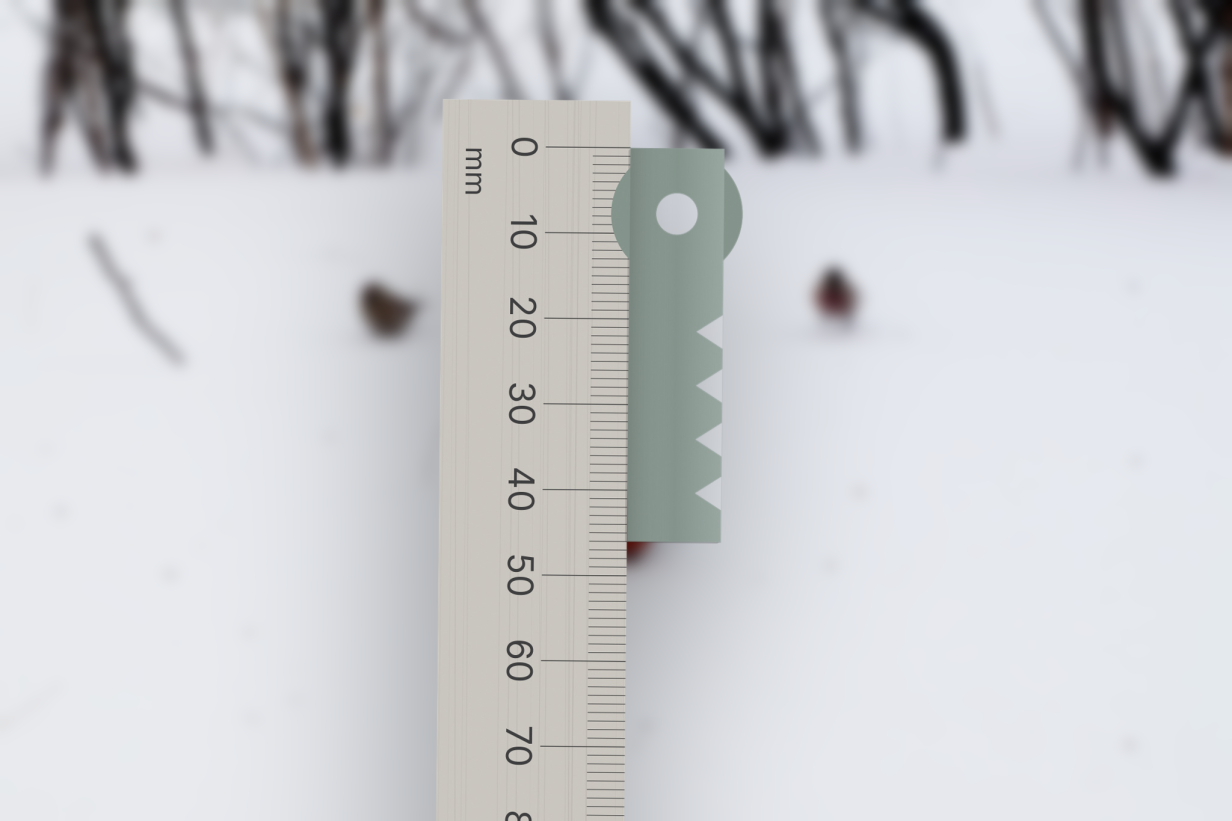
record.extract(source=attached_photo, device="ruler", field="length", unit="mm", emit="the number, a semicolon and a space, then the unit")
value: 46; mm
